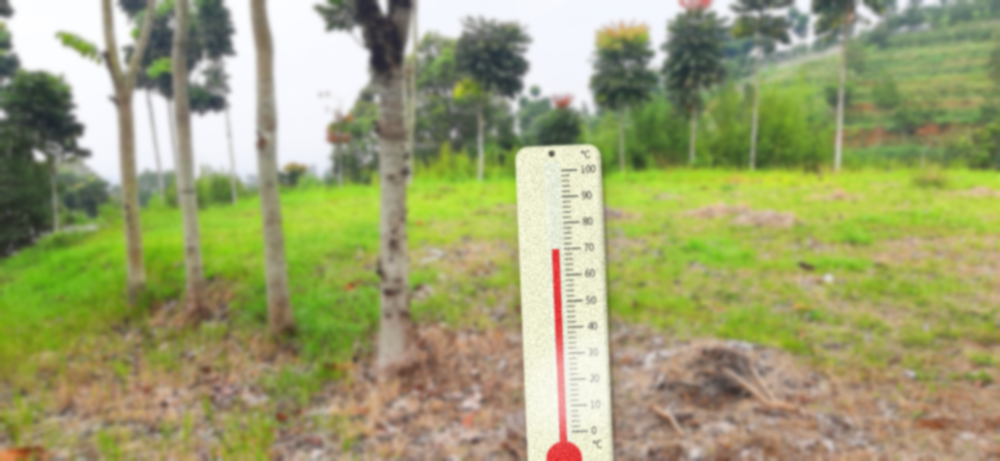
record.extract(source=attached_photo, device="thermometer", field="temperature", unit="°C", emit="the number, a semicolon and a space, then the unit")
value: 70; °C
